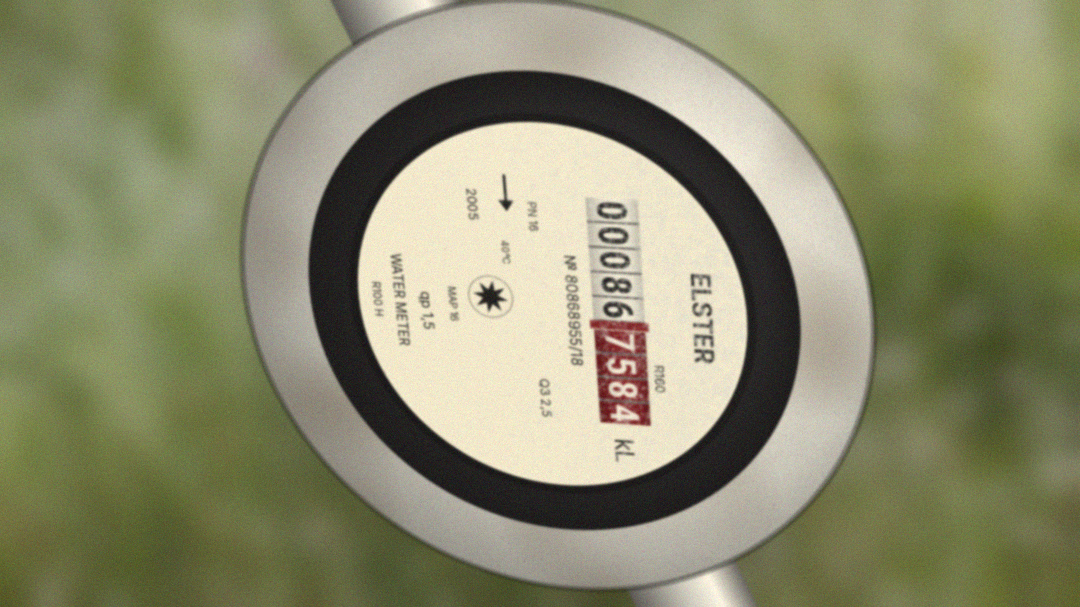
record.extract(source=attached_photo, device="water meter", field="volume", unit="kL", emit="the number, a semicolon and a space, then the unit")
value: 86.7584; kL
